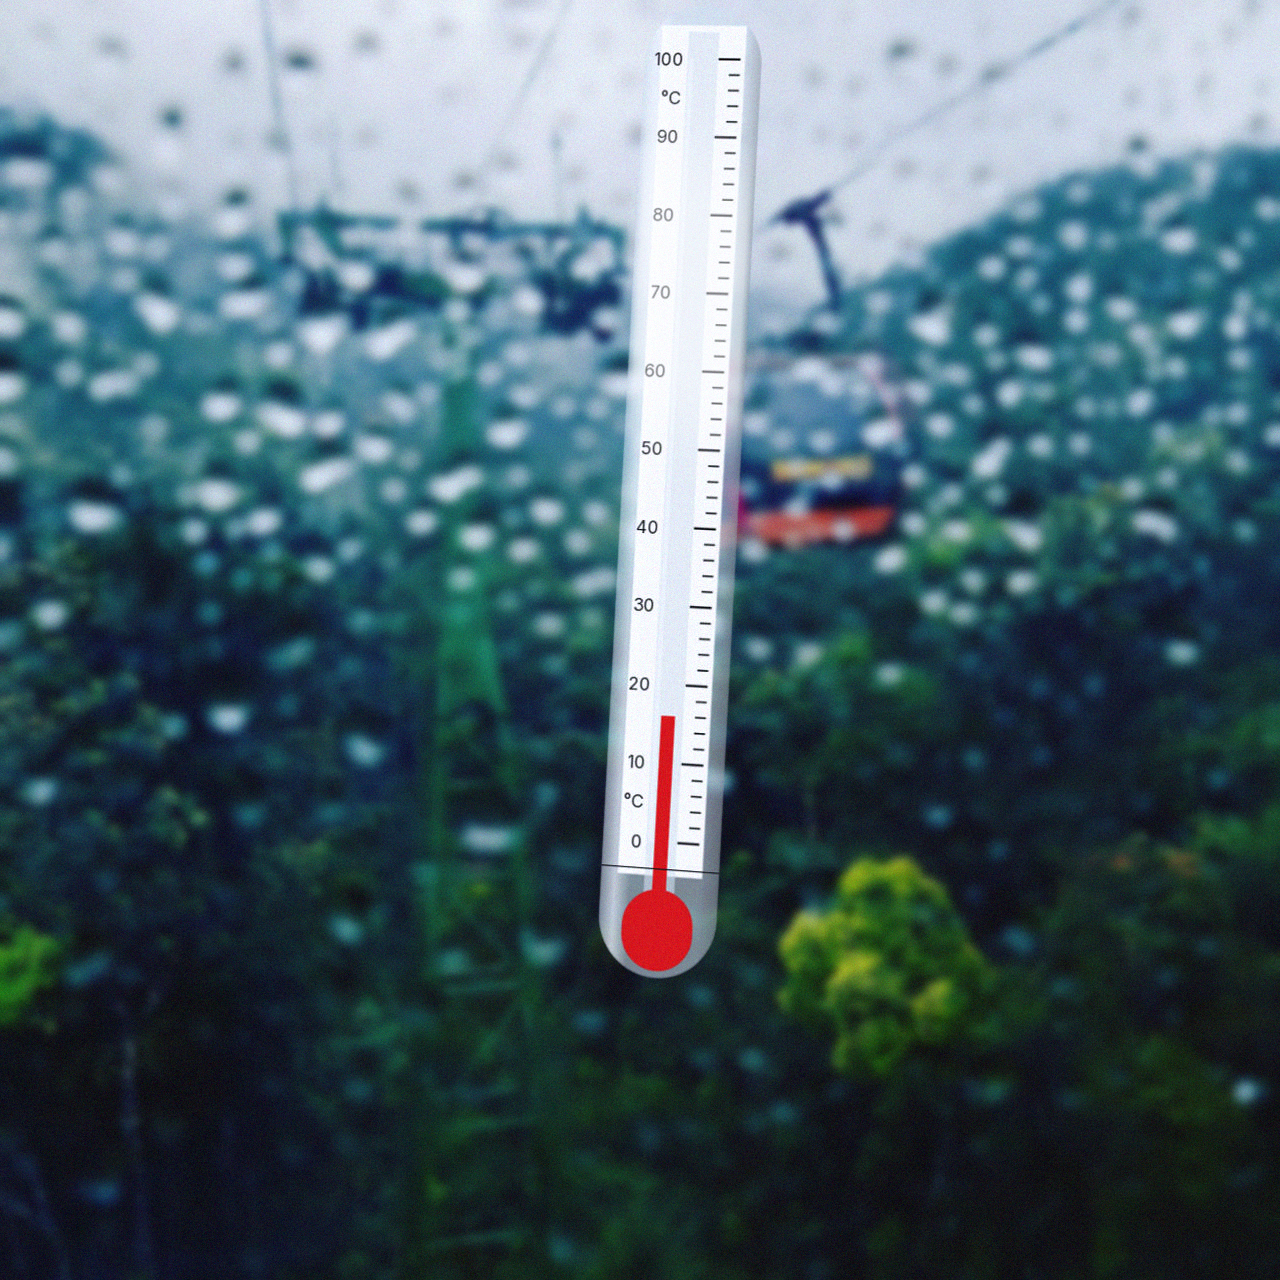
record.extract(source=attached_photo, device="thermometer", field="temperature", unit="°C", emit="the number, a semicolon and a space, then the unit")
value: 16; °C
